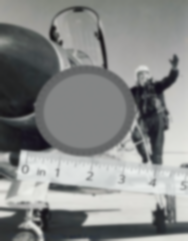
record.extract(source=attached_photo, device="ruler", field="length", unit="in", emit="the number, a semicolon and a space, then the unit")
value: 3; in
